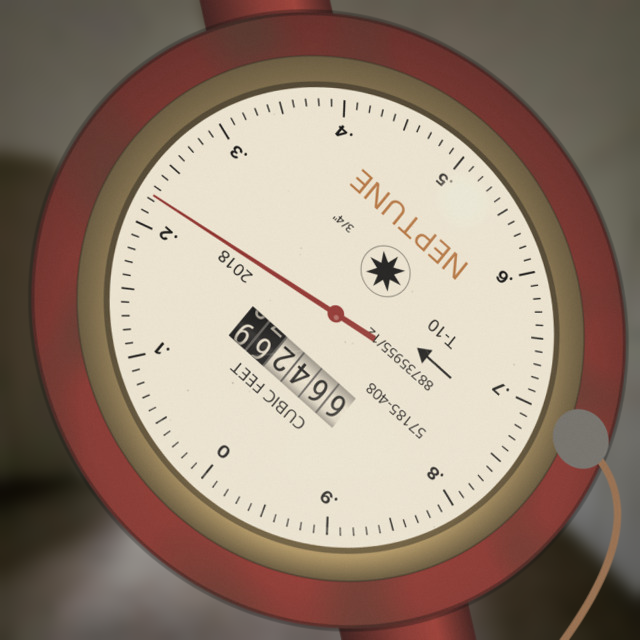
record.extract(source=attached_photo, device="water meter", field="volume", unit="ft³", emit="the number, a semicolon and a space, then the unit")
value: 664269.22; ft³
